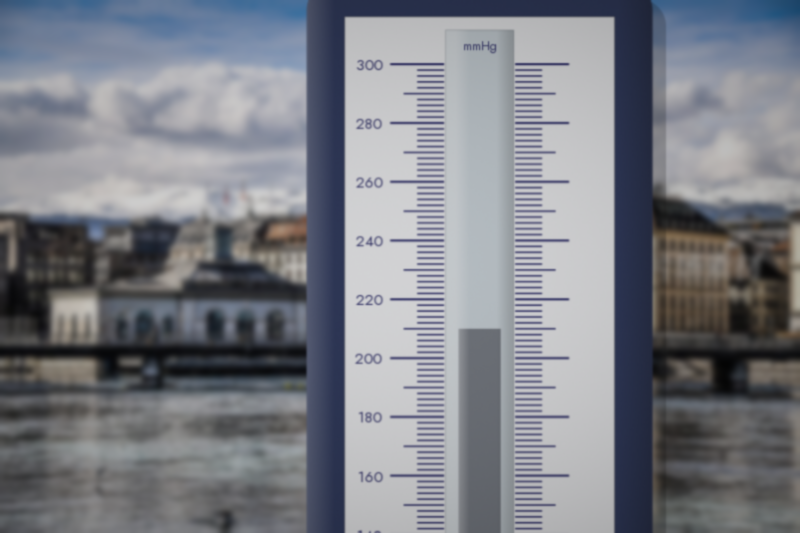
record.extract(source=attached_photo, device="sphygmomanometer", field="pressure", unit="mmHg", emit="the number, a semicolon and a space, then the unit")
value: 210; mmHg
